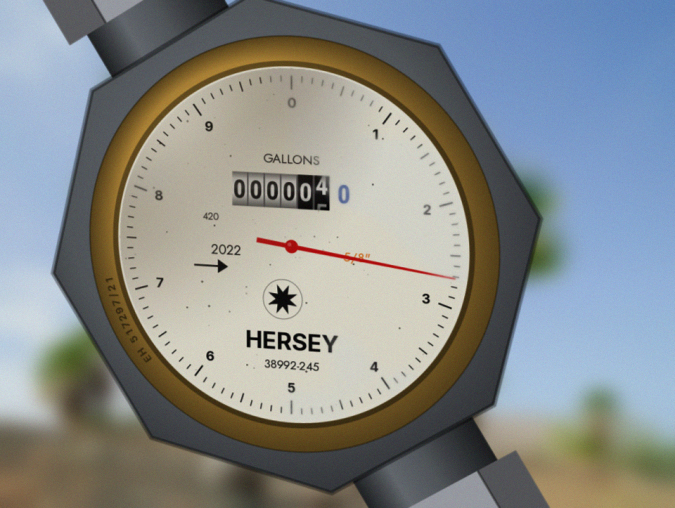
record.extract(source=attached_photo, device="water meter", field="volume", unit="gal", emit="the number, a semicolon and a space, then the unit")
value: 42.7; gal
